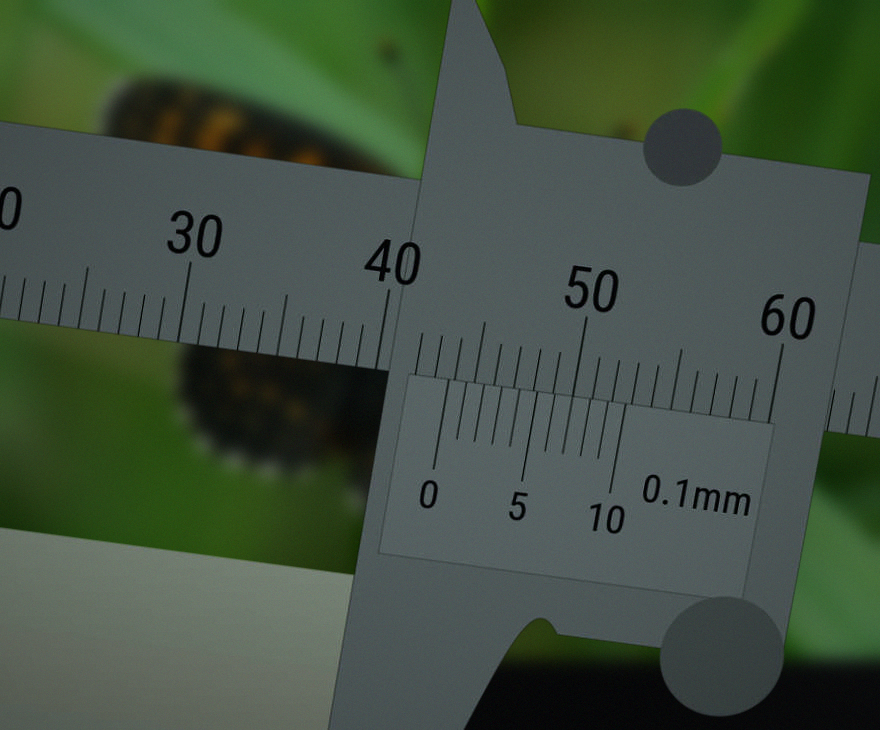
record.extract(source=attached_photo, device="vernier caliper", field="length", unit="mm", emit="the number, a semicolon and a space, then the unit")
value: 43.7; mm
